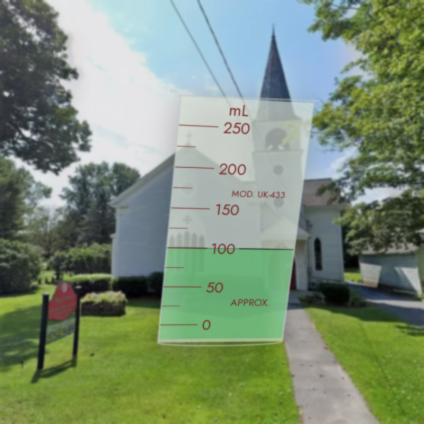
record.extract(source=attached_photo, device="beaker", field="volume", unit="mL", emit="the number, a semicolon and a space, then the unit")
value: 100; mL
